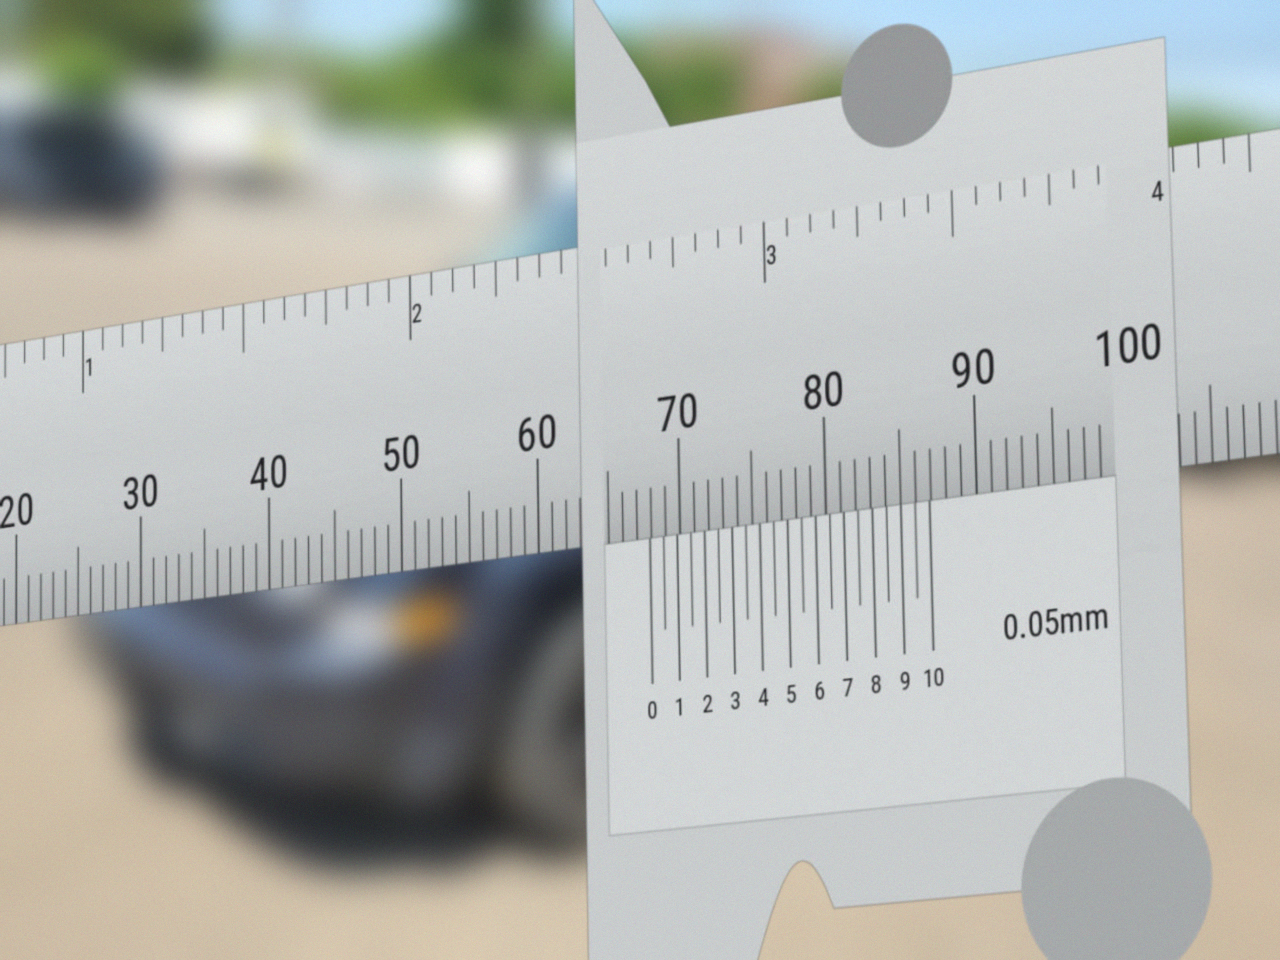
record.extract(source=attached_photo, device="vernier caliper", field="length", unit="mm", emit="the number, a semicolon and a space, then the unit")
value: 67.9; mm
